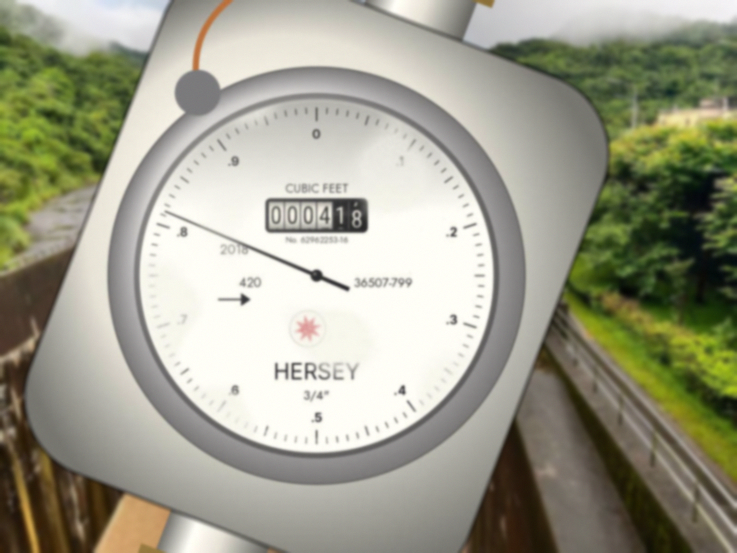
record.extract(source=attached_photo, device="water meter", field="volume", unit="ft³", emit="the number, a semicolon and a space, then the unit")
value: 417.81; ft³
